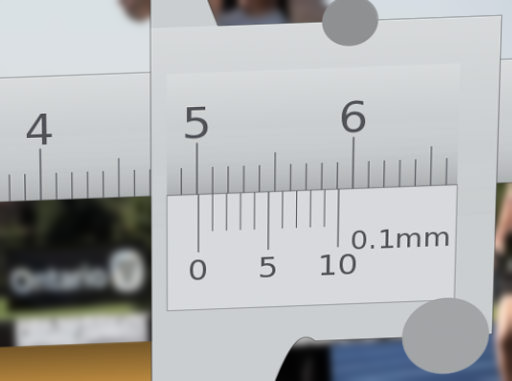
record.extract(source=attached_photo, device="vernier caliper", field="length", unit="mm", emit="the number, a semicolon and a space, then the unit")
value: 50.1; mm
